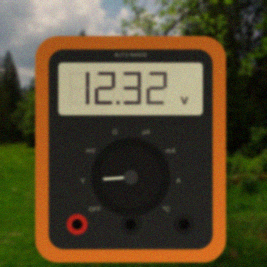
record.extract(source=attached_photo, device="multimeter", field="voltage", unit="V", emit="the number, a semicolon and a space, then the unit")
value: 12.32; V
